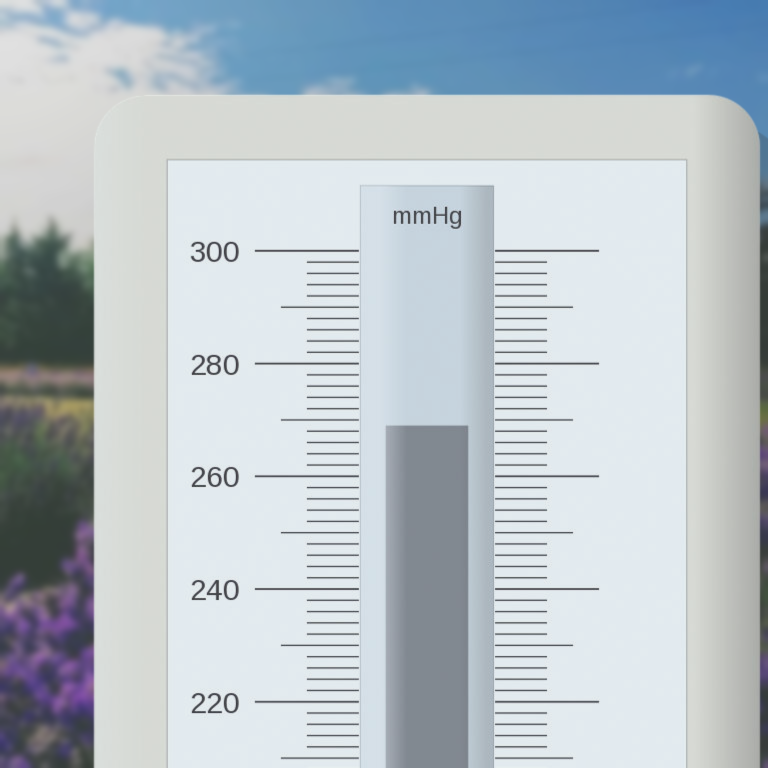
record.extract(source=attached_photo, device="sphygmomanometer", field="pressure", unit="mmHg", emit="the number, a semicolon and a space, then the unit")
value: 269; mmHg
